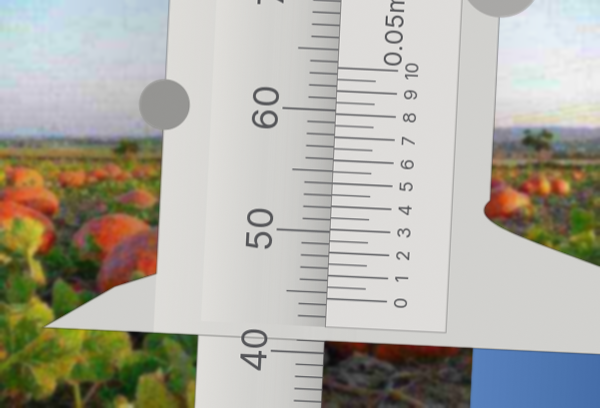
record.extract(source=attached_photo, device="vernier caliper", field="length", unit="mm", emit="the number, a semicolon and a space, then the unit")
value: 44.5; mm
